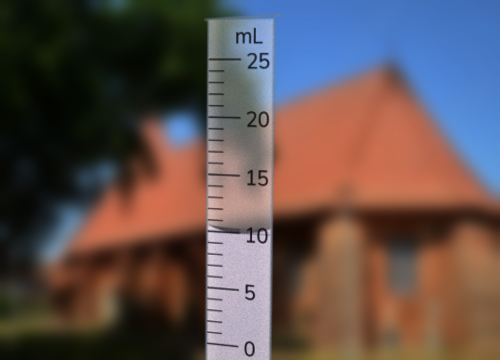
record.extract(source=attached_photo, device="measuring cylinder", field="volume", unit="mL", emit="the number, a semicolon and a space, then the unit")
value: 10; mL
